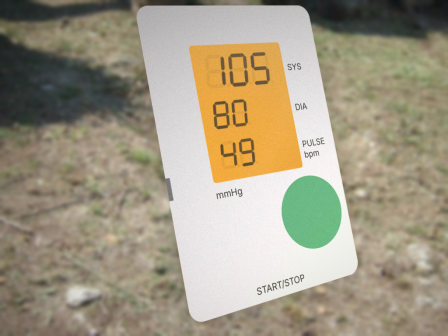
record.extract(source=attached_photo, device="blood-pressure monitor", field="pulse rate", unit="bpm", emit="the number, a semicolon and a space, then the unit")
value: 49; bpm
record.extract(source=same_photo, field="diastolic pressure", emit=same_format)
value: 80; mmHg
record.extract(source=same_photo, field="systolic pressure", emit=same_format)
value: 105; mmHg
